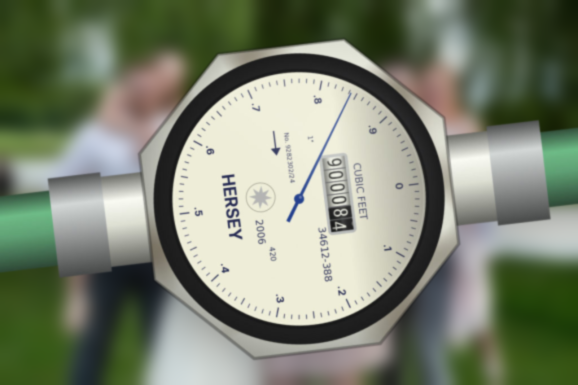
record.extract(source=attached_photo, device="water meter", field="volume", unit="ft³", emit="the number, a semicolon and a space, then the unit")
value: 900083.84; ft³
